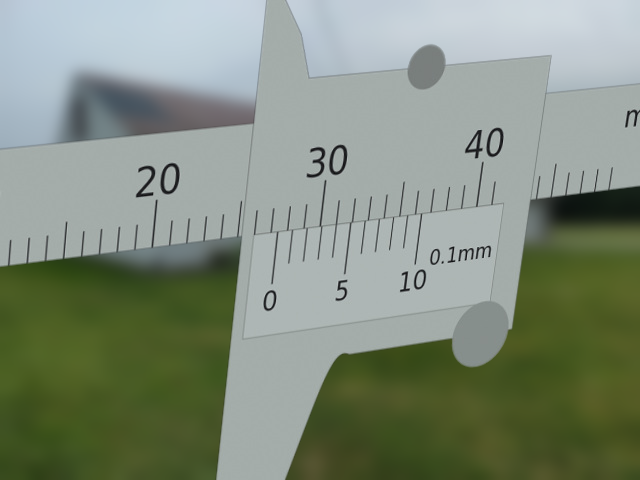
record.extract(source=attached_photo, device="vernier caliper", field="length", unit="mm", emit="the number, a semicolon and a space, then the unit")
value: 27.4; mm
